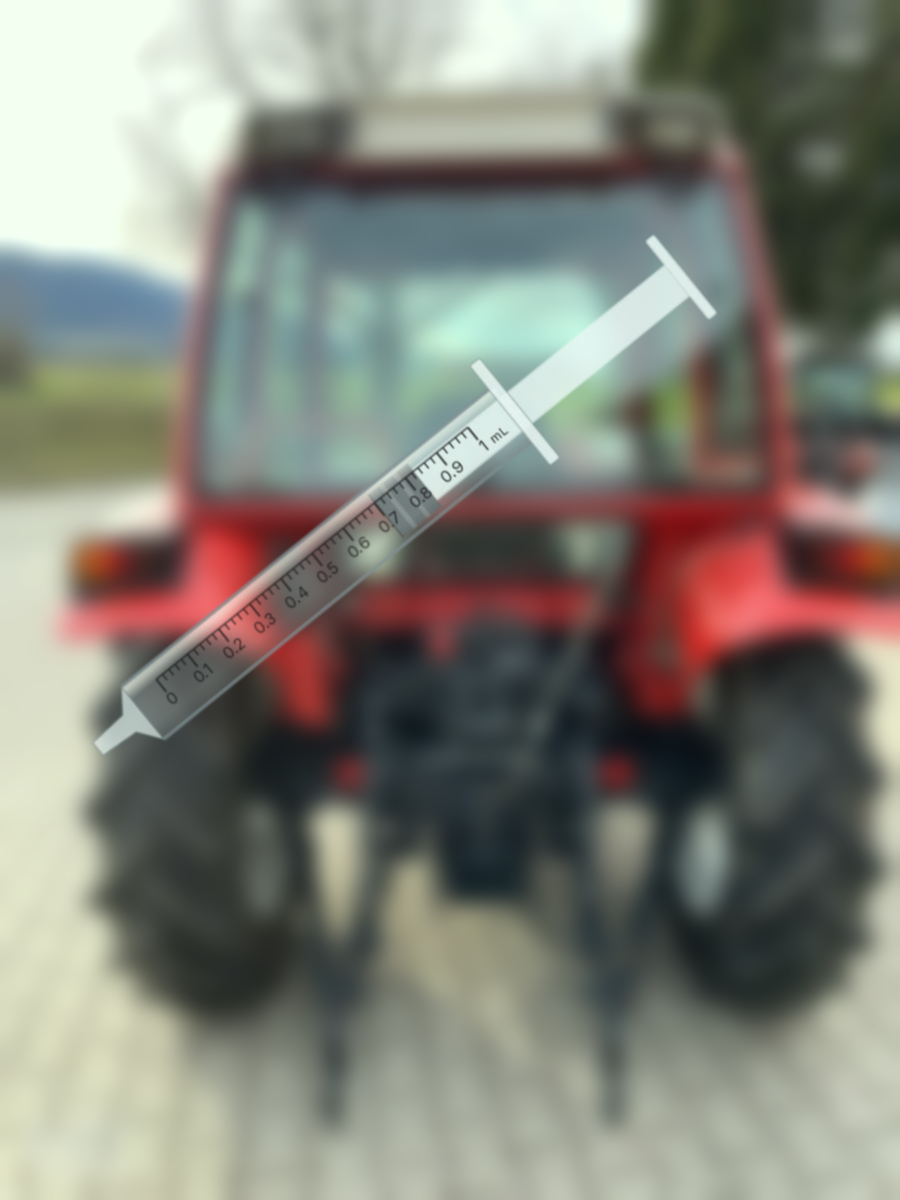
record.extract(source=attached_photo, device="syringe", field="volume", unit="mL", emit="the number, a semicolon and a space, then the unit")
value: 0.7; mL
